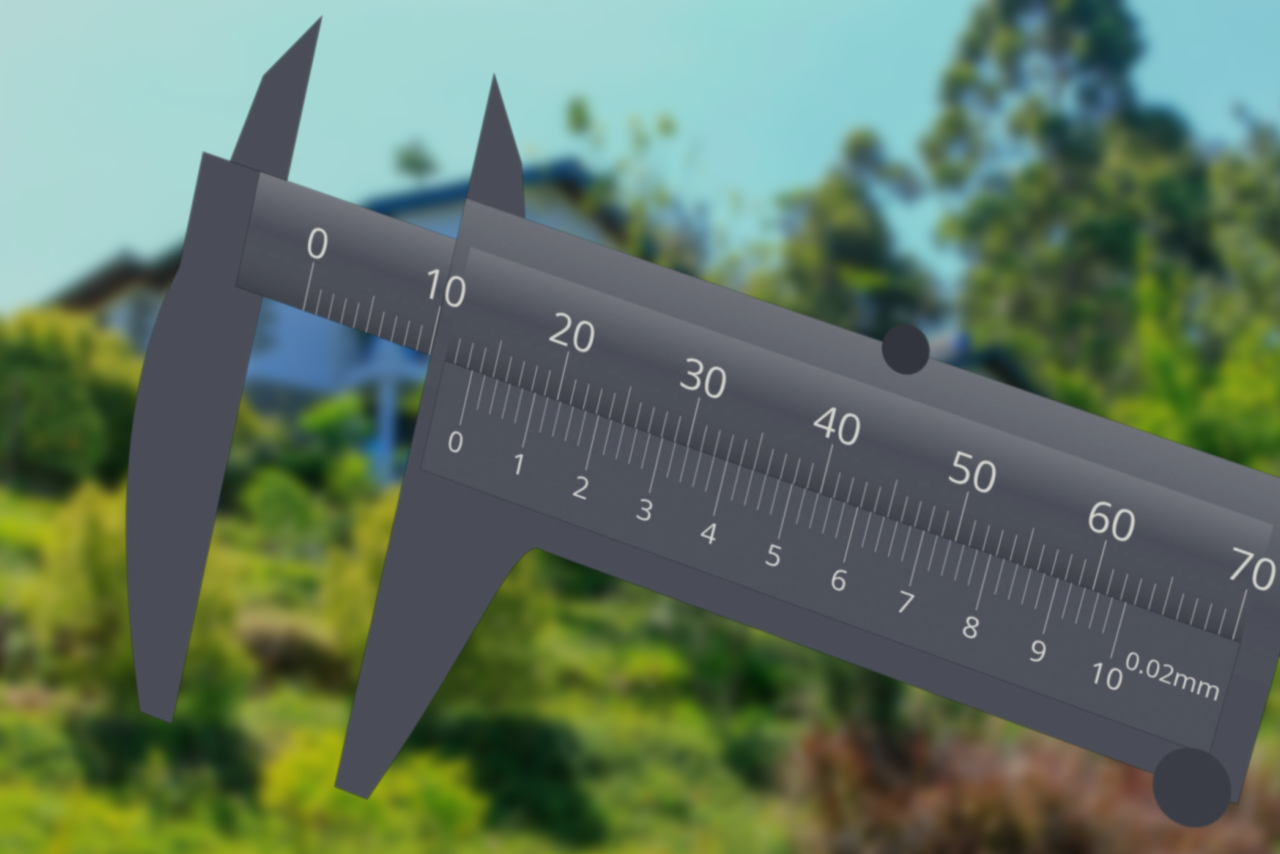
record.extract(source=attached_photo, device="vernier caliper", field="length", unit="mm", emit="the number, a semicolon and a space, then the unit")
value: 13.4; mm
